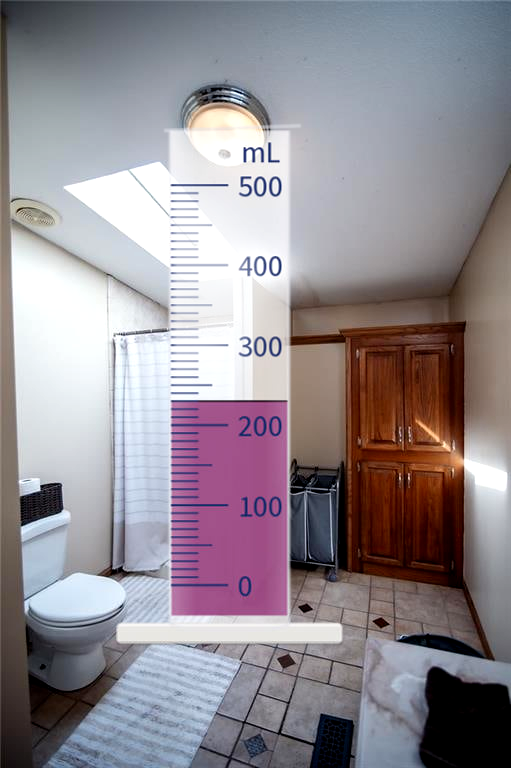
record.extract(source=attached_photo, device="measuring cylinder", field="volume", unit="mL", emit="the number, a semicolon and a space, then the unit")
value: 230; mL
